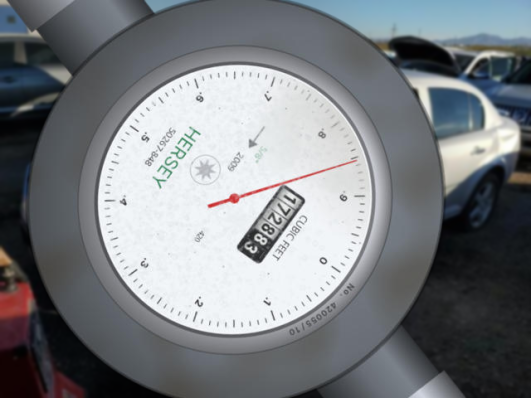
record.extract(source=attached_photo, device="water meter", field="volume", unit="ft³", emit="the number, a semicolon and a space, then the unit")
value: 172882.85; ft³
